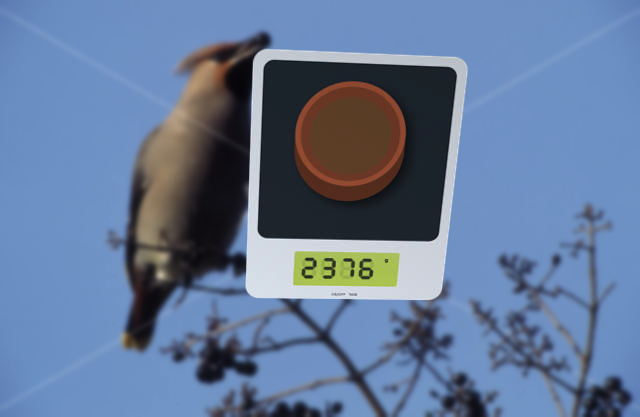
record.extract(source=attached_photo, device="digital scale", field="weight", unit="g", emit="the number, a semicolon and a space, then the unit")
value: 2376; g
